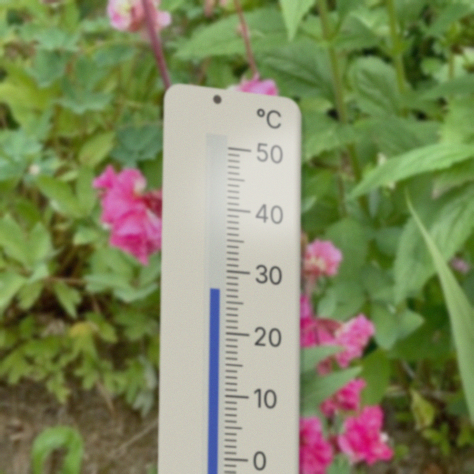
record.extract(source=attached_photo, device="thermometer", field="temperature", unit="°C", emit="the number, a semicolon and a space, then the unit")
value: 27; °C
